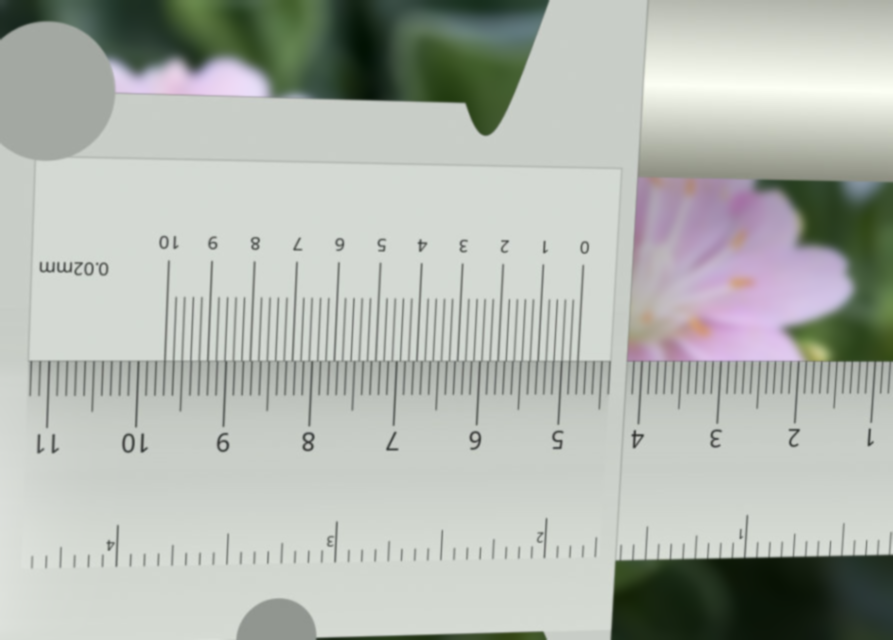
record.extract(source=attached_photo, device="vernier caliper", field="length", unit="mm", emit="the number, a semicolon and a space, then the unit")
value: 48.0; mm
